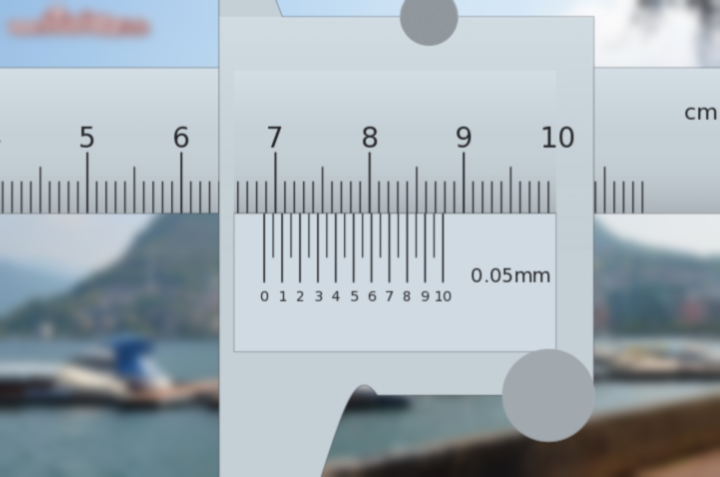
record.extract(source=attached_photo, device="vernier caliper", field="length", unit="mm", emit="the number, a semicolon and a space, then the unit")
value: 68.8; mm
